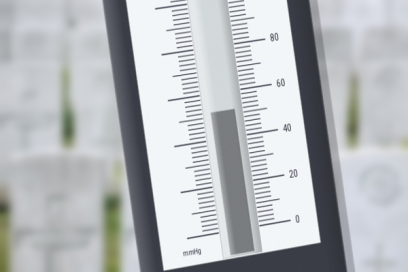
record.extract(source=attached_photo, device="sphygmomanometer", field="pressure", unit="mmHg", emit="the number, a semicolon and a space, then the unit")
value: 52; mmHg
